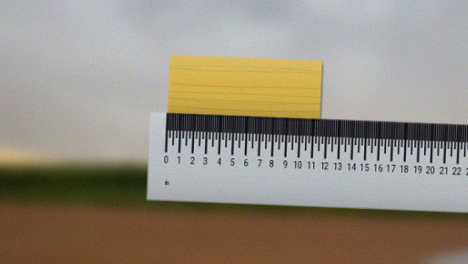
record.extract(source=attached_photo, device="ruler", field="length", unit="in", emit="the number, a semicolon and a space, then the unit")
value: 11.5; in
